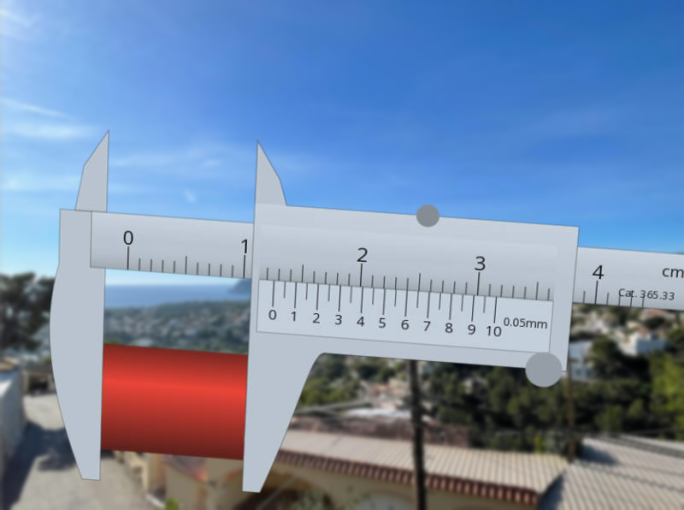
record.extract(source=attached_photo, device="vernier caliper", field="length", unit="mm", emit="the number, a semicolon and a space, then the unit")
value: 12.6; mm
